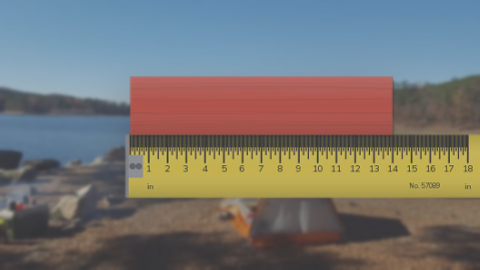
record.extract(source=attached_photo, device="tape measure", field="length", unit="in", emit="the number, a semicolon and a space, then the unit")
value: 14; in
